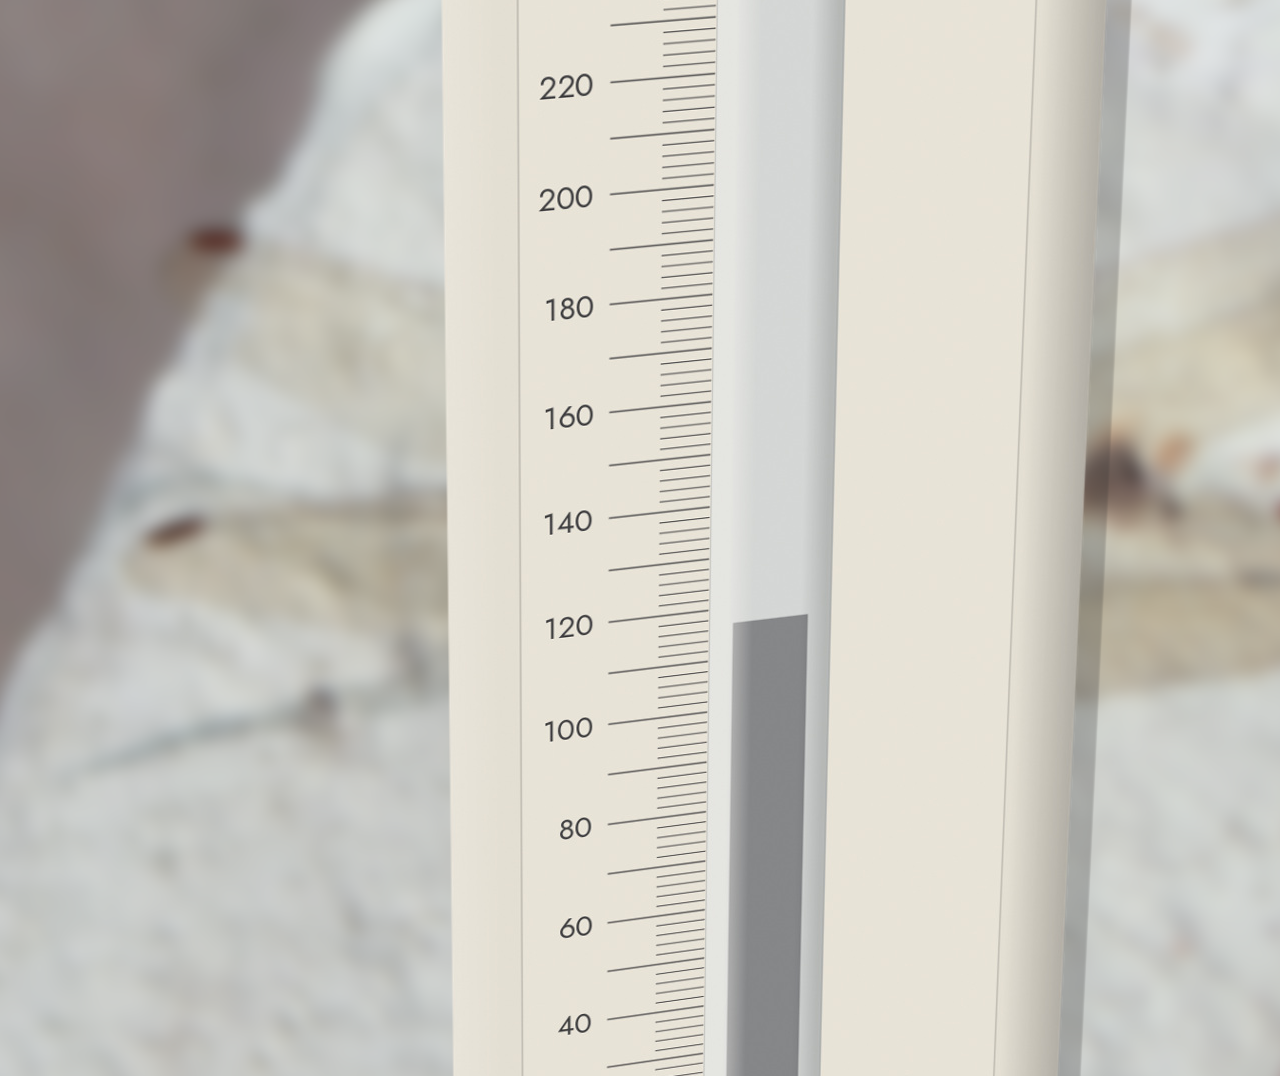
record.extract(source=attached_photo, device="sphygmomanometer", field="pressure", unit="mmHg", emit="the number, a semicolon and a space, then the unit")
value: 117; mmHg
